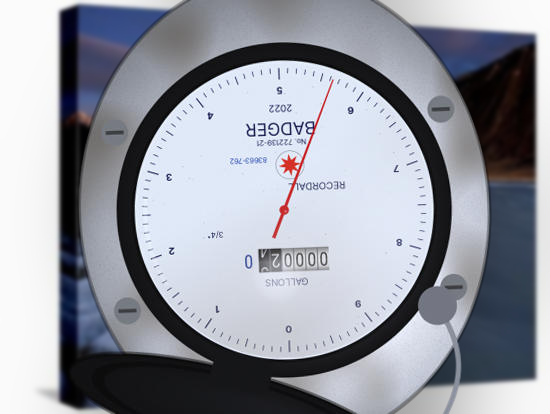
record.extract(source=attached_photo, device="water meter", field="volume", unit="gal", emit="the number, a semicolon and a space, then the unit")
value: 235.6; gal
